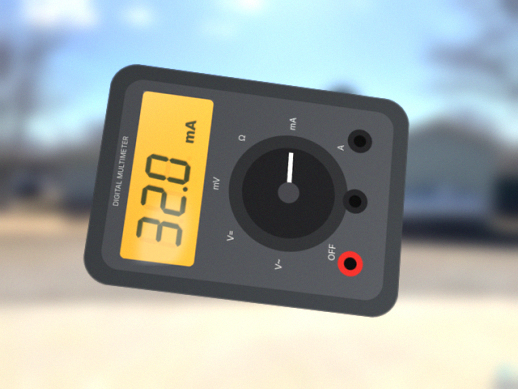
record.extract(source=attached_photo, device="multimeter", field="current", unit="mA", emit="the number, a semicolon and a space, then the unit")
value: 32.0; mA
